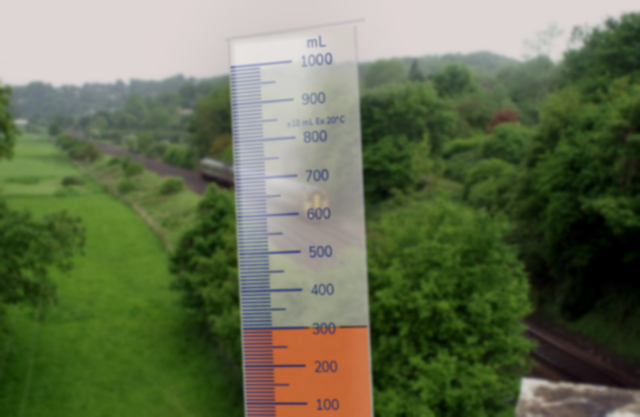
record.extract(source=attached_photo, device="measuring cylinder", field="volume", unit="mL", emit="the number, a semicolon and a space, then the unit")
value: 300; mL
